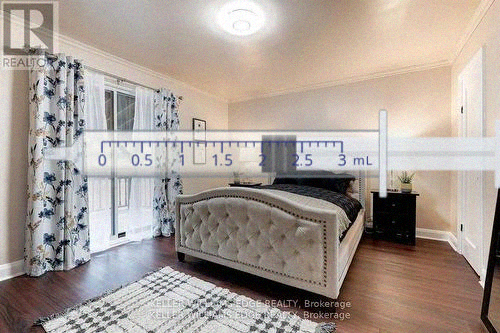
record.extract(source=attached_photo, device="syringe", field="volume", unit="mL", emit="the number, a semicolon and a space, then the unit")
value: 2; mL
